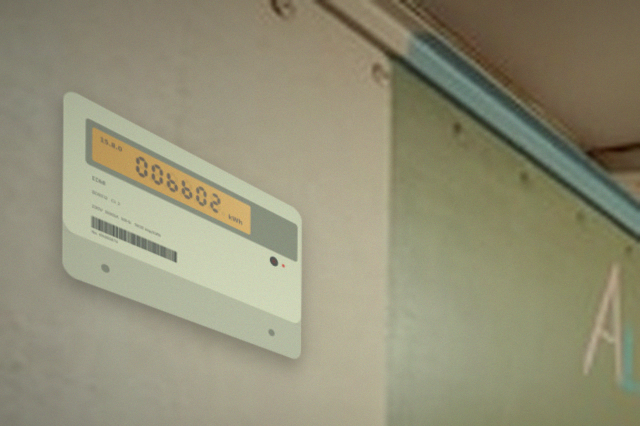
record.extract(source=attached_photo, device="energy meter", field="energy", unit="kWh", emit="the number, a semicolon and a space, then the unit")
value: 6602; kWh
